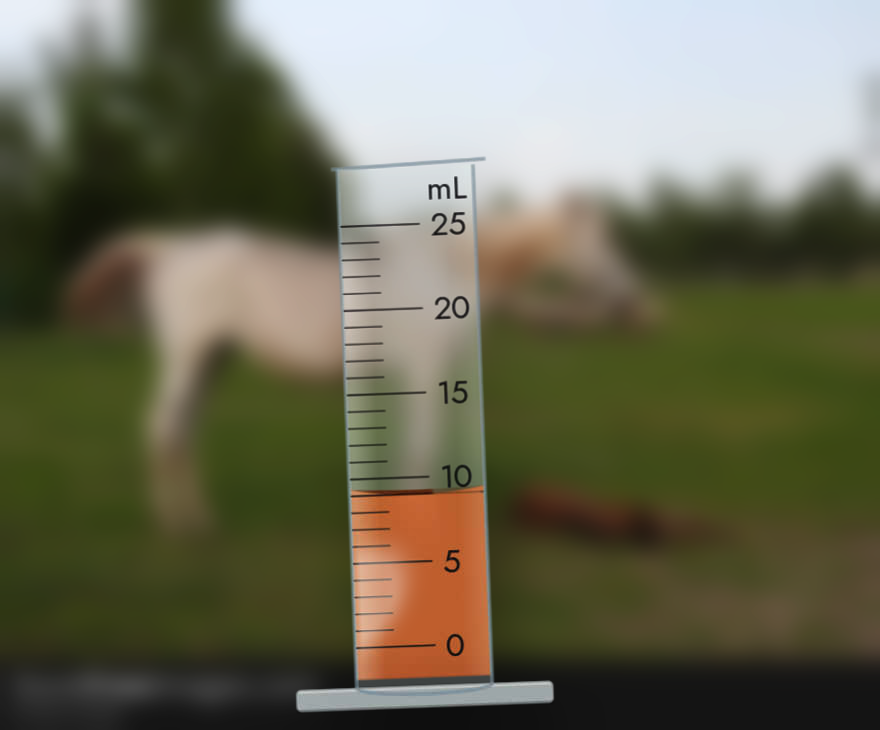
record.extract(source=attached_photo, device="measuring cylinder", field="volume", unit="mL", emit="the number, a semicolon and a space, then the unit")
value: 9; mL
